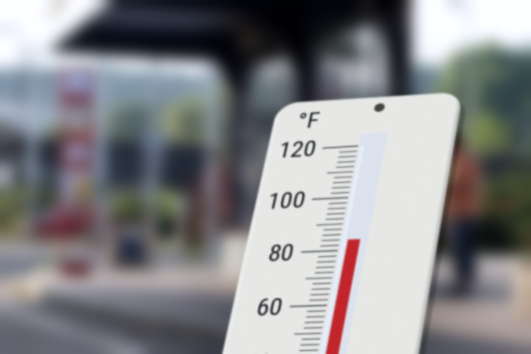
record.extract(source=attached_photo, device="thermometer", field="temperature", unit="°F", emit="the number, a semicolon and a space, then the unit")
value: 84; °F
